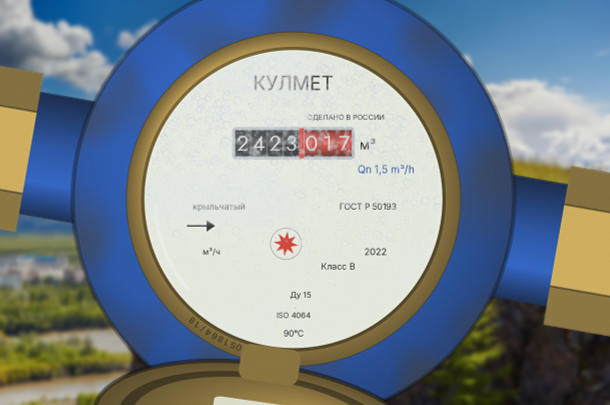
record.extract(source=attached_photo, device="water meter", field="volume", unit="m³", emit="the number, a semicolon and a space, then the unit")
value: 2423.017; m³
